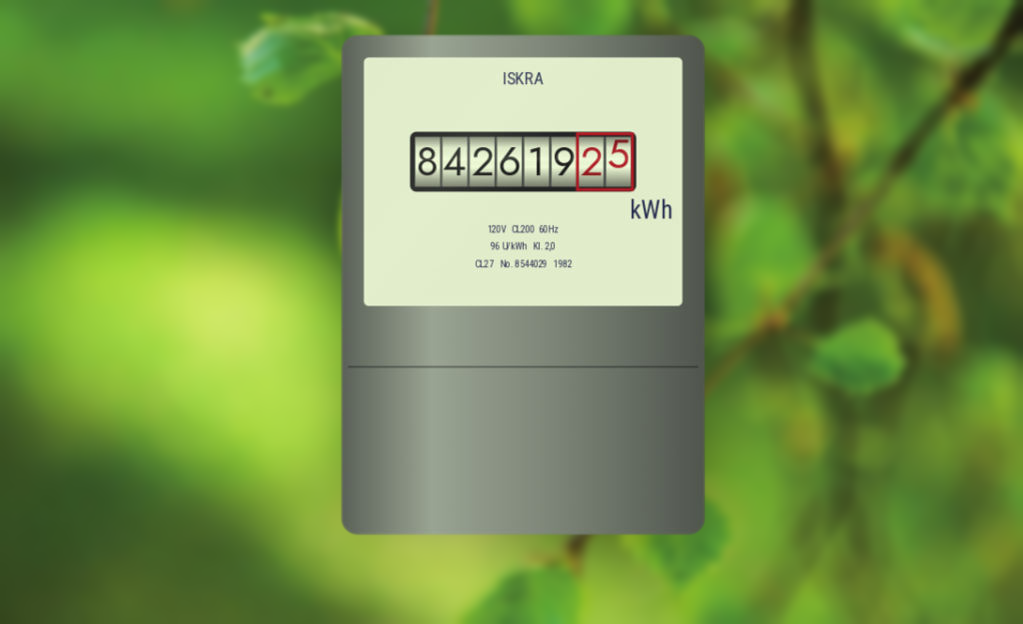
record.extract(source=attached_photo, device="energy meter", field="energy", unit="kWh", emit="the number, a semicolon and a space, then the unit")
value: 842619.25; kWh
